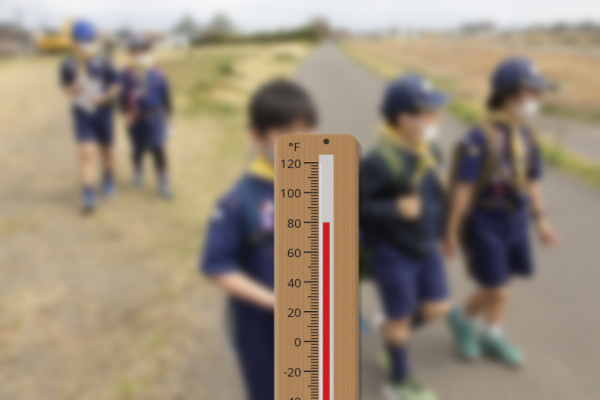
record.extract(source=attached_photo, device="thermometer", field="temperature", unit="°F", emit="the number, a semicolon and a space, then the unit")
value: 80; °F
